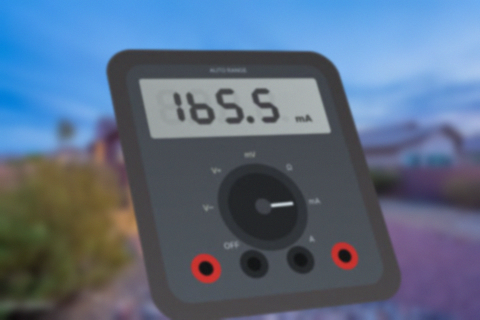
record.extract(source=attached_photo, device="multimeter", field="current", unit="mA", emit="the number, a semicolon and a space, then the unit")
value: 165.5; mA
